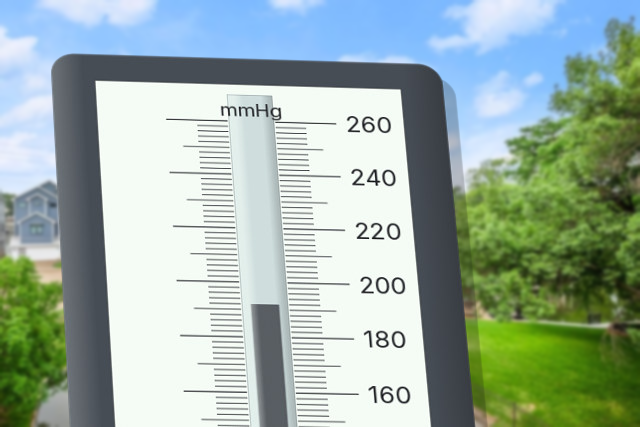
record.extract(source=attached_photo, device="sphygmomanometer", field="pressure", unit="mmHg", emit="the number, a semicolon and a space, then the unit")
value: 192; mmHg
